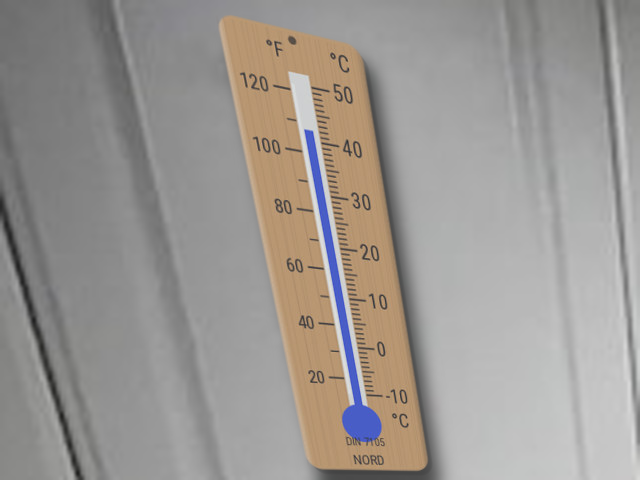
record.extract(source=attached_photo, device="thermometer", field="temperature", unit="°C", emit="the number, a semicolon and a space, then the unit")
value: 42; °C
